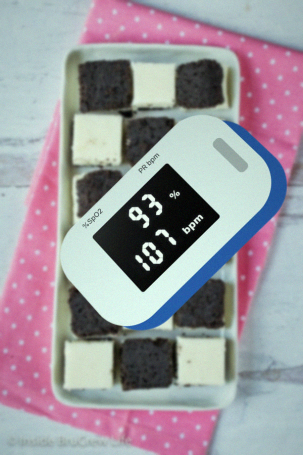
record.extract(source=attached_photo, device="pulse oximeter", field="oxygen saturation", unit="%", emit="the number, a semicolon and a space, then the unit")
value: 93; %
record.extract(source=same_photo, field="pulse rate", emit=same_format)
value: 107; bpm
